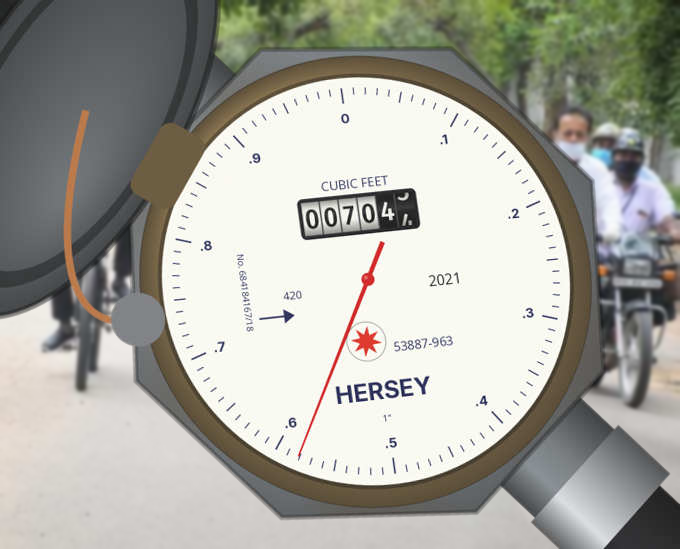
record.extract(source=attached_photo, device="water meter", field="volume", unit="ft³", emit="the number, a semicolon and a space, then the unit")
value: 7043.58; ft³
